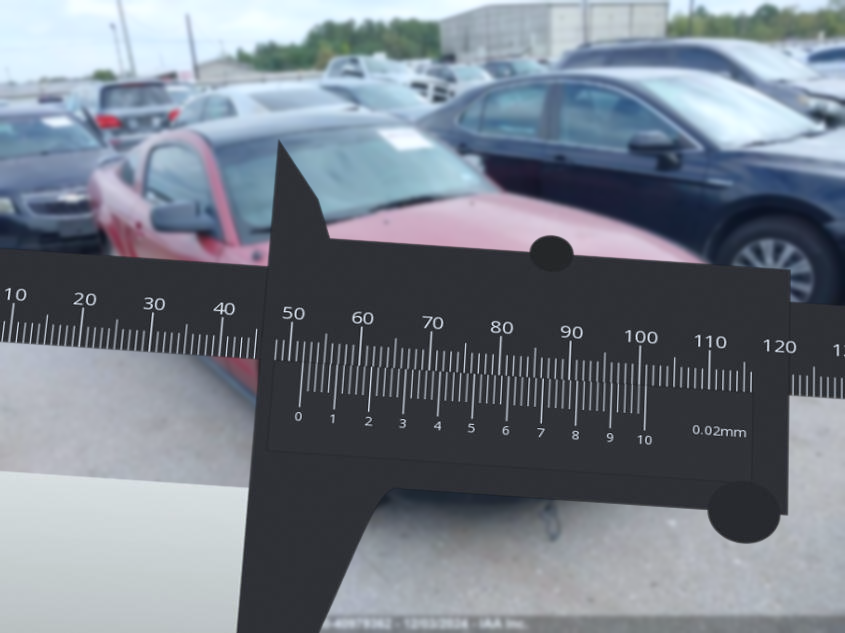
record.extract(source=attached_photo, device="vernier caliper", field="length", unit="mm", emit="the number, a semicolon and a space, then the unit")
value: 52.0; mm
